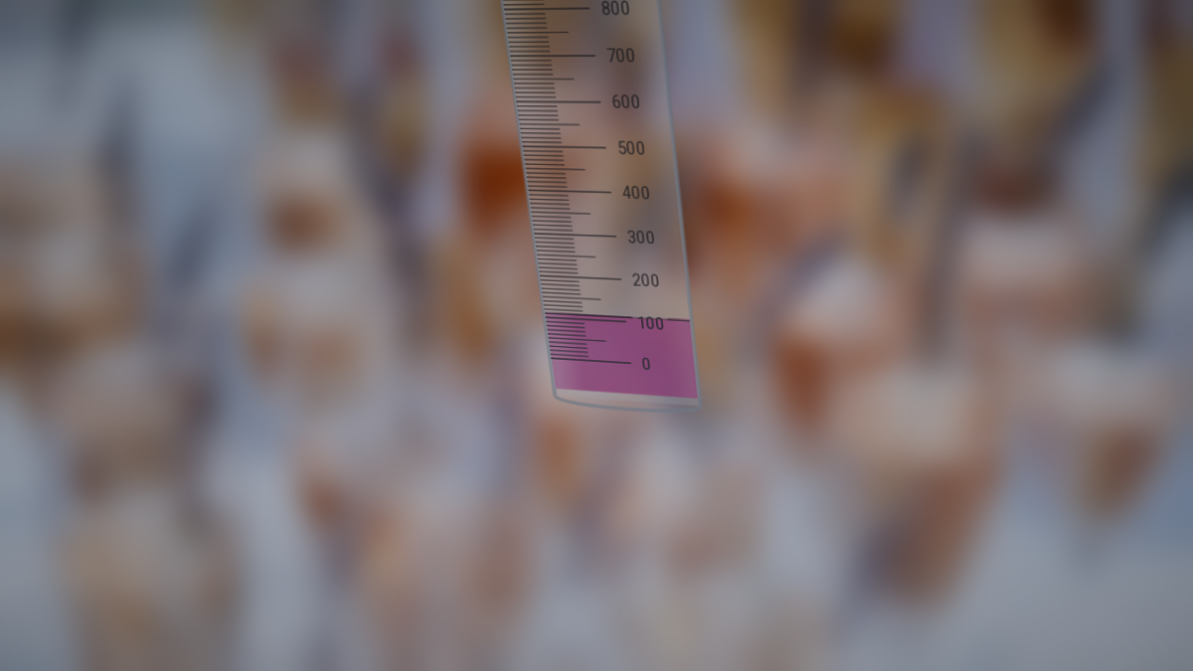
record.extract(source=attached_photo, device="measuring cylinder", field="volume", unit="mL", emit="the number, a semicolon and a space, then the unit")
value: 110; mL
